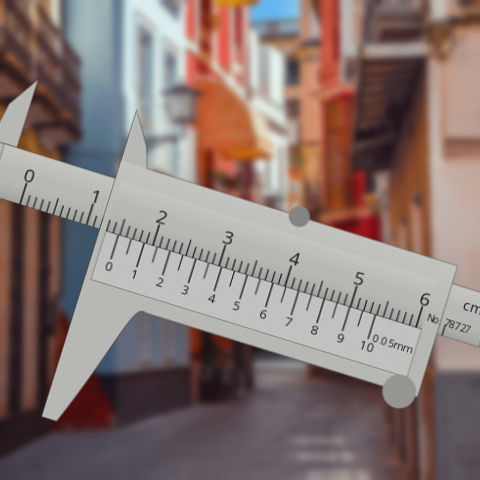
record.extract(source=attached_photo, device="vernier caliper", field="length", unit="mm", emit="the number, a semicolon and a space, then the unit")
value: 14.8; mm
